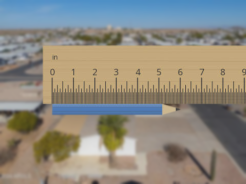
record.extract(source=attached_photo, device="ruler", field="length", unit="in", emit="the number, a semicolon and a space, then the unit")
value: 6; in
